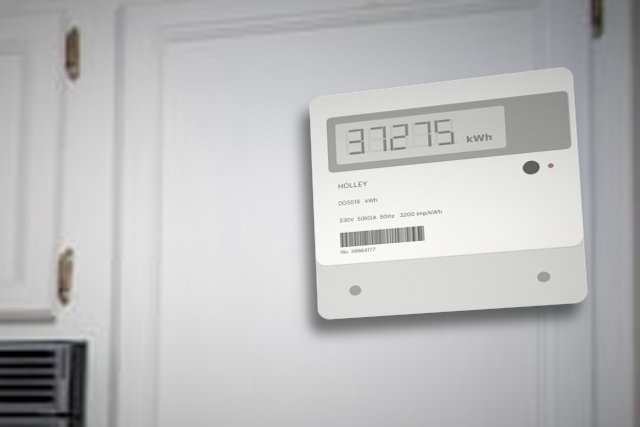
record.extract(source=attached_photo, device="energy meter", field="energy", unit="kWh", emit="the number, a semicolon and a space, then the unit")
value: 37275; kWh
